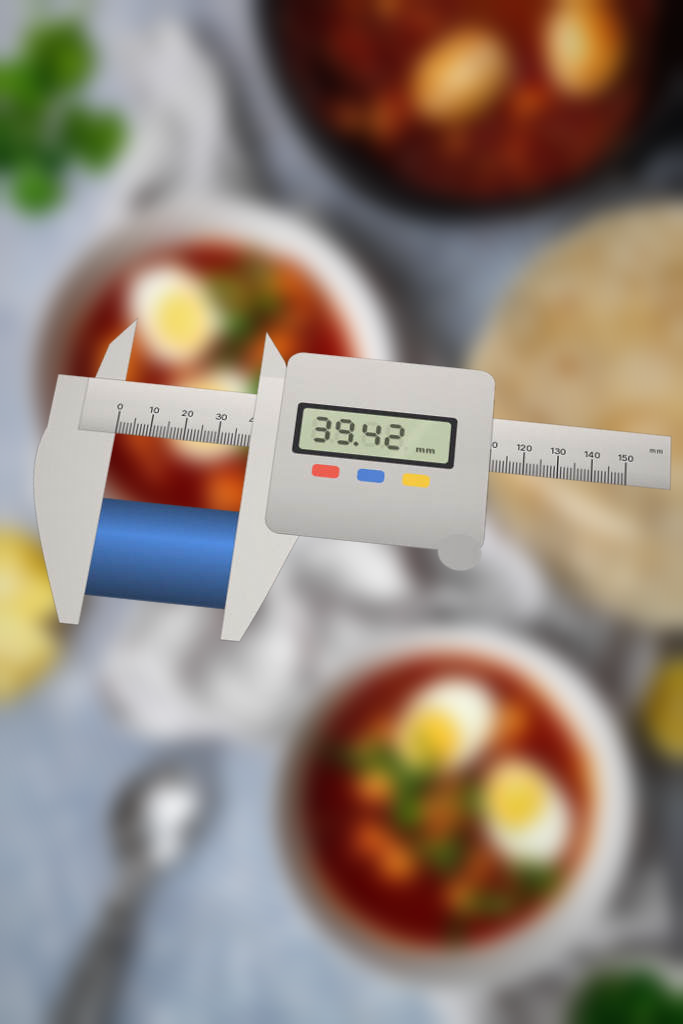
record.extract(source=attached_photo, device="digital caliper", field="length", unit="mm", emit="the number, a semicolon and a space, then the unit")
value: 39.42; mm
